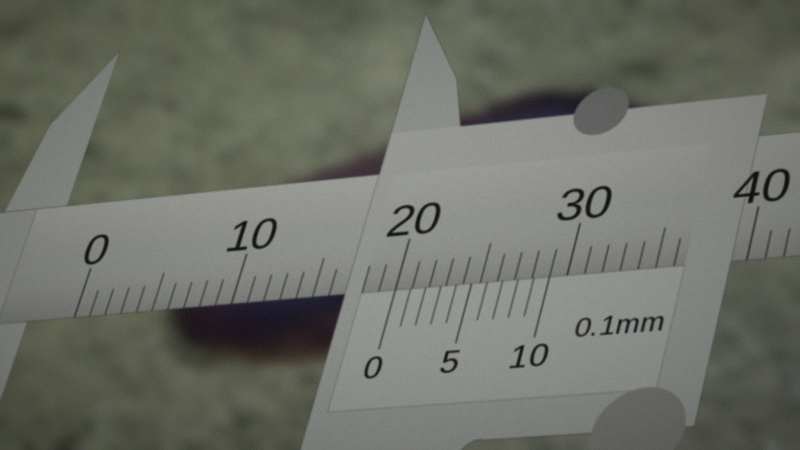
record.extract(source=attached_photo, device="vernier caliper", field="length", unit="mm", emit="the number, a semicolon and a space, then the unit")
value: 20.0; mm
